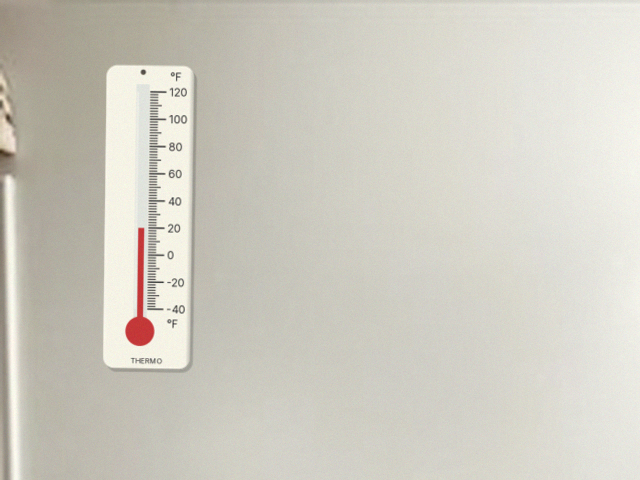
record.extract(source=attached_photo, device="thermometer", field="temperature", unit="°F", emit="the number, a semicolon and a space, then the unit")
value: 20; °F
